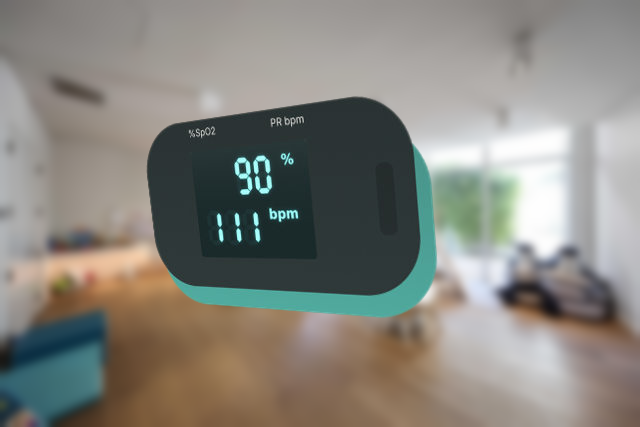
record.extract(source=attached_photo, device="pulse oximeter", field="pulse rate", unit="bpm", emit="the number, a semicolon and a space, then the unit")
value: 111; bpm
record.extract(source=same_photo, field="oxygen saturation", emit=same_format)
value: 90; %
